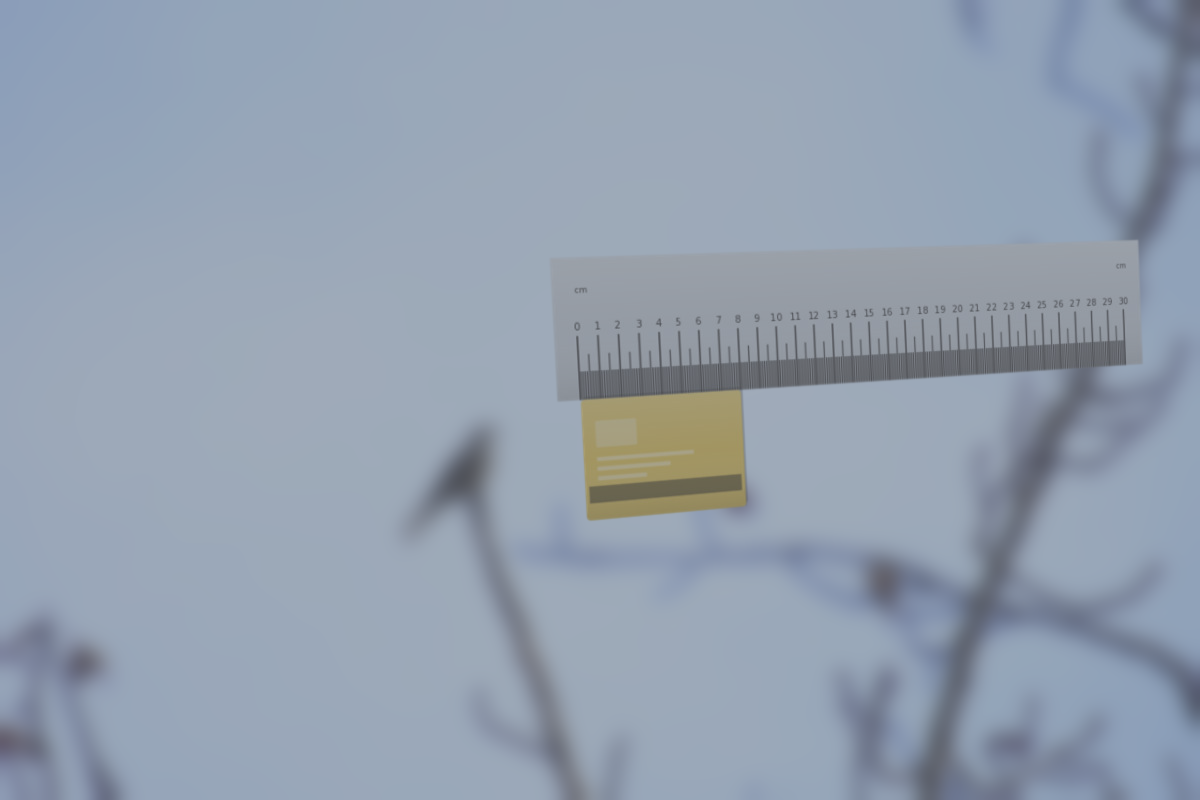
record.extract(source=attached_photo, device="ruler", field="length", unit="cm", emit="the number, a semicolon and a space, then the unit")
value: 8; cm
